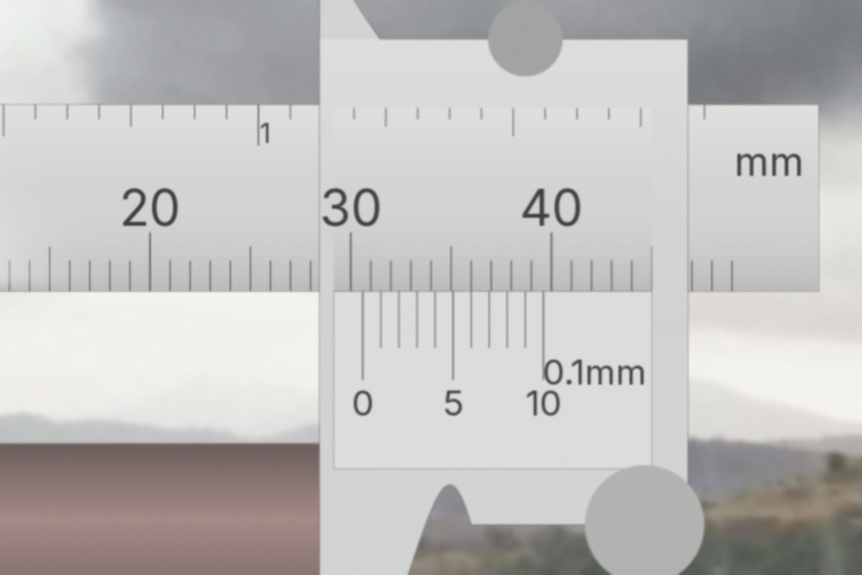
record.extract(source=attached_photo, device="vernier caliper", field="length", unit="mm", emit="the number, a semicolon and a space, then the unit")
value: 30.6; mm
